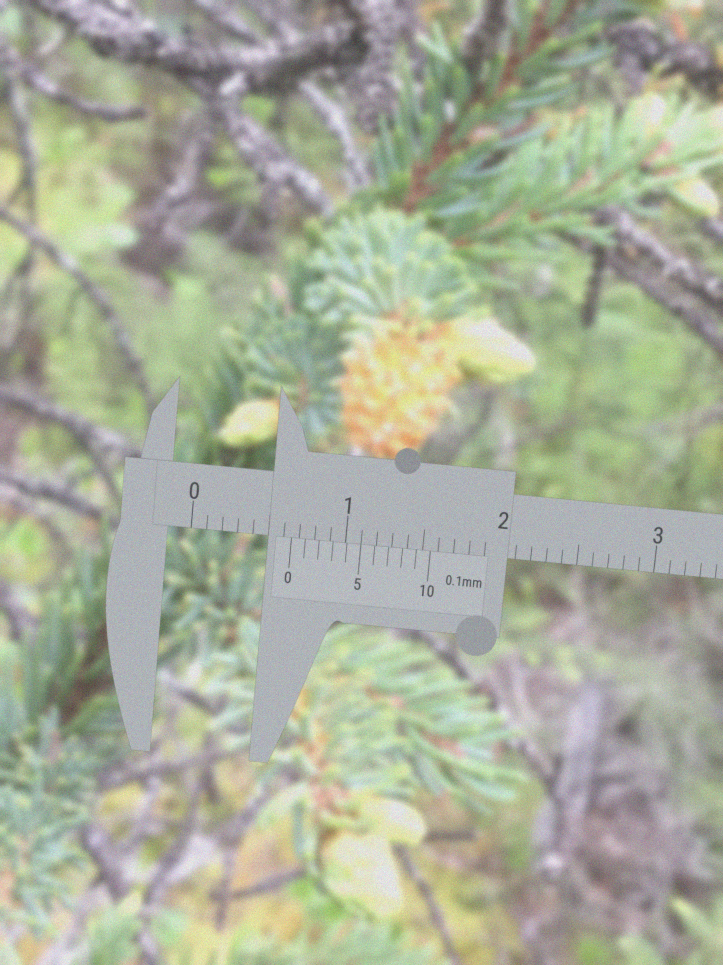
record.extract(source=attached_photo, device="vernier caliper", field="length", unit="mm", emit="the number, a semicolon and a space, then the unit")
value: 6.5; mm
